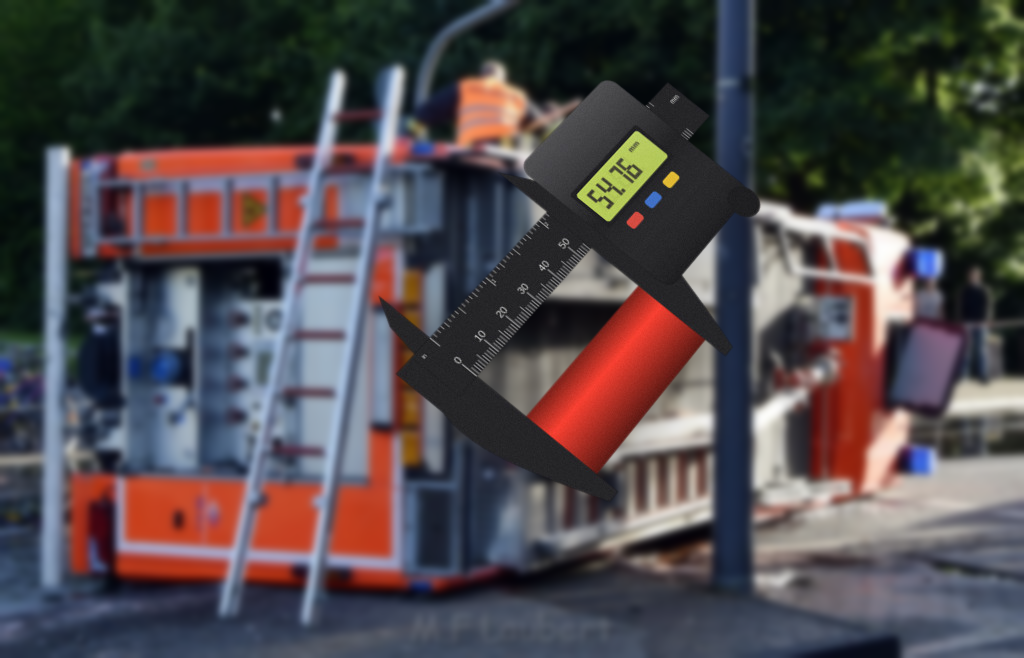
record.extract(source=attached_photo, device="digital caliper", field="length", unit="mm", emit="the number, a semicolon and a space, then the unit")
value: 54.76; mm
